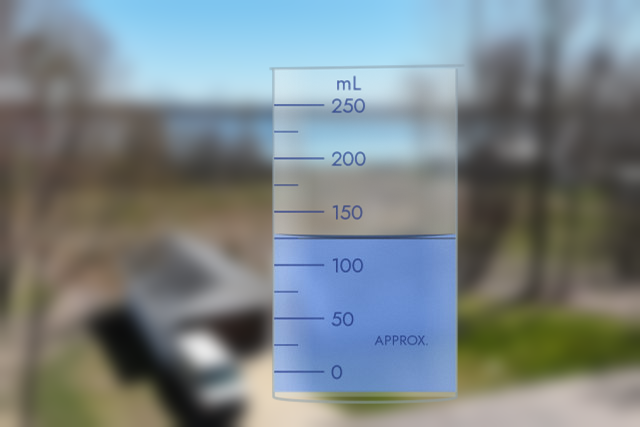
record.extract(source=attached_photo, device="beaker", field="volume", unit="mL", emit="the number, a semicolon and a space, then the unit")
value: 125; mL
